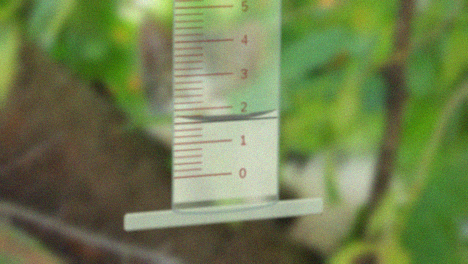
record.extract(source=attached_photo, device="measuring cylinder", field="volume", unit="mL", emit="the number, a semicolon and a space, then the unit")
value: 1.6; mL
